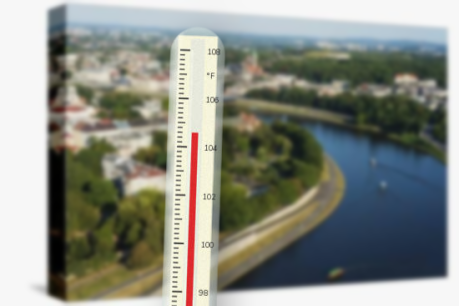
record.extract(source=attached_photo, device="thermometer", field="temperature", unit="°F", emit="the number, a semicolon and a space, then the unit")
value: 104.6; °F
